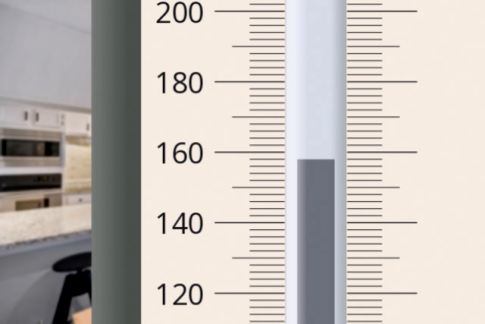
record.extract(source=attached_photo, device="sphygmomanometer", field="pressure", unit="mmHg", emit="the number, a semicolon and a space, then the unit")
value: 158; mmHg
